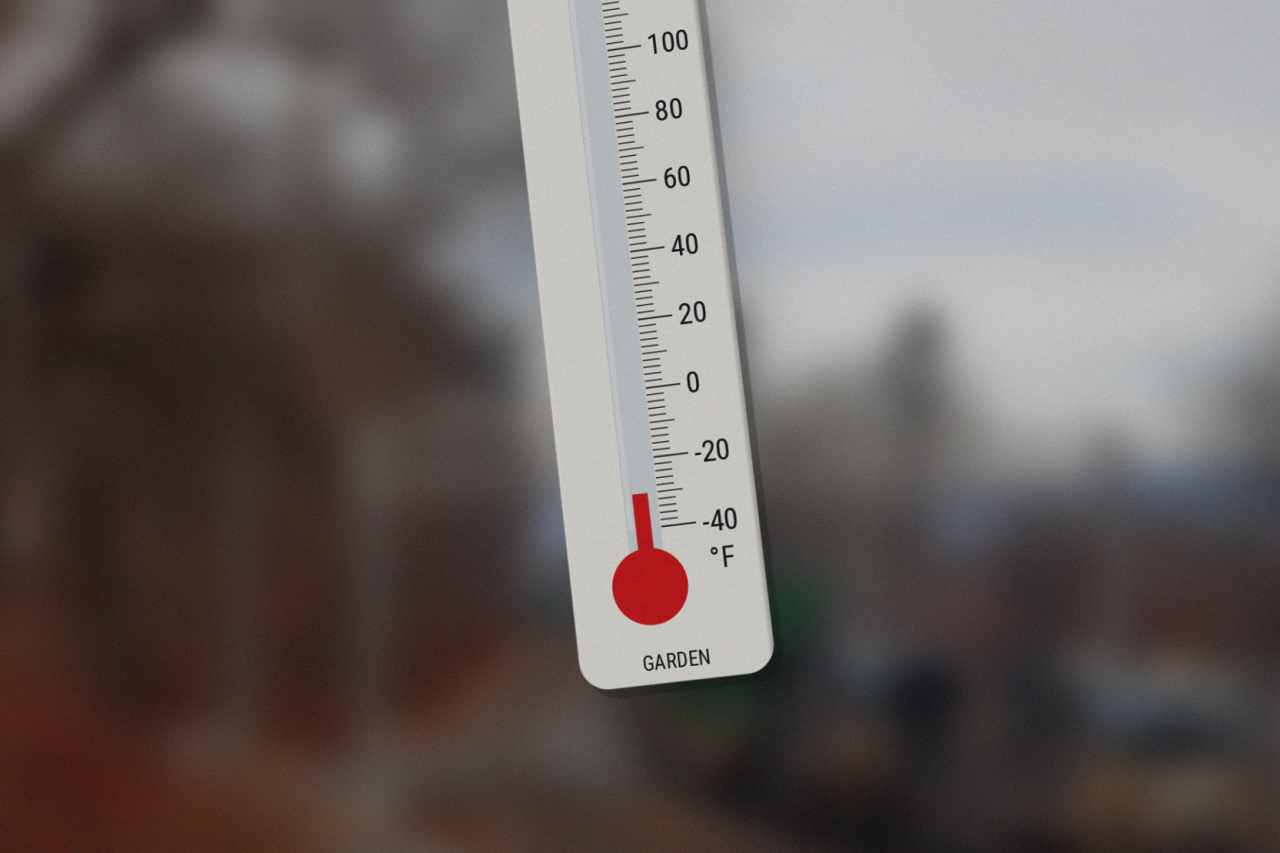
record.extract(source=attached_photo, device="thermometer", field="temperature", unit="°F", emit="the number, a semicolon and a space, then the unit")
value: -30; °F
